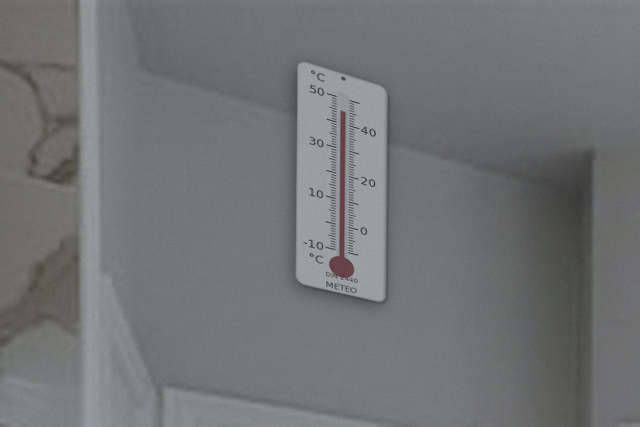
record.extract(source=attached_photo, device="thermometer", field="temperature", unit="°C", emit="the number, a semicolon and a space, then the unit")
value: 45; °C
